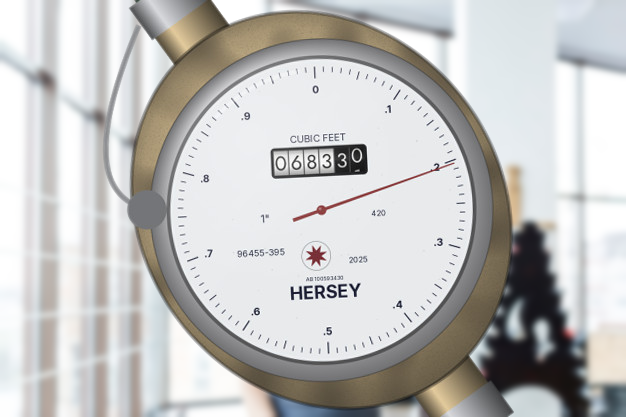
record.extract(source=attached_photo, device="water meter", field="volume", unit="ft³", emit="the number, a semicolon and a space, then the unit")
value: 68330.20; ft³
